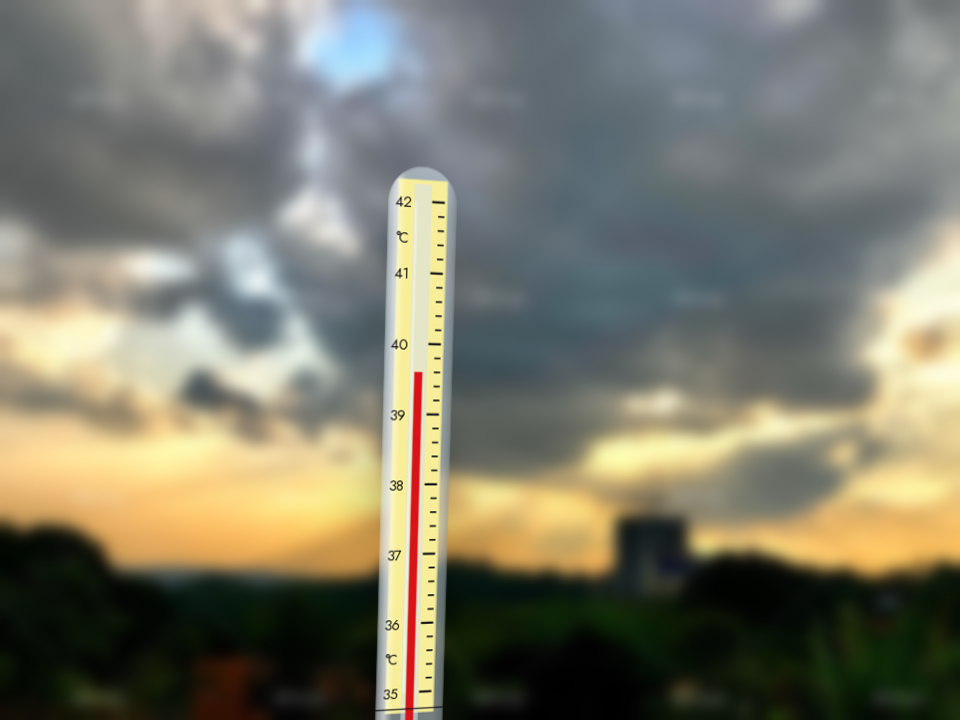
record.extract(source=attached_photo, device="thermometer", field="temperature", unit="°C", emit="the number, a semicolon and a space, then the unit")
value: 39.6; °C
